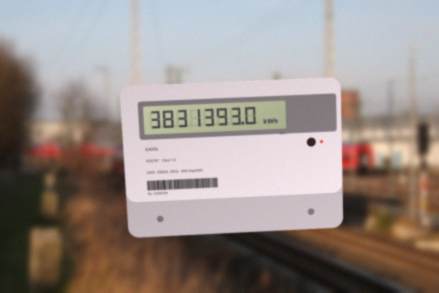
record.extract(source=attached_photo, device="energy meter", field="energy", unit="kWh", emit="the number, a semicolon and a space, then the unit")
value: 3831393.0; kWh
